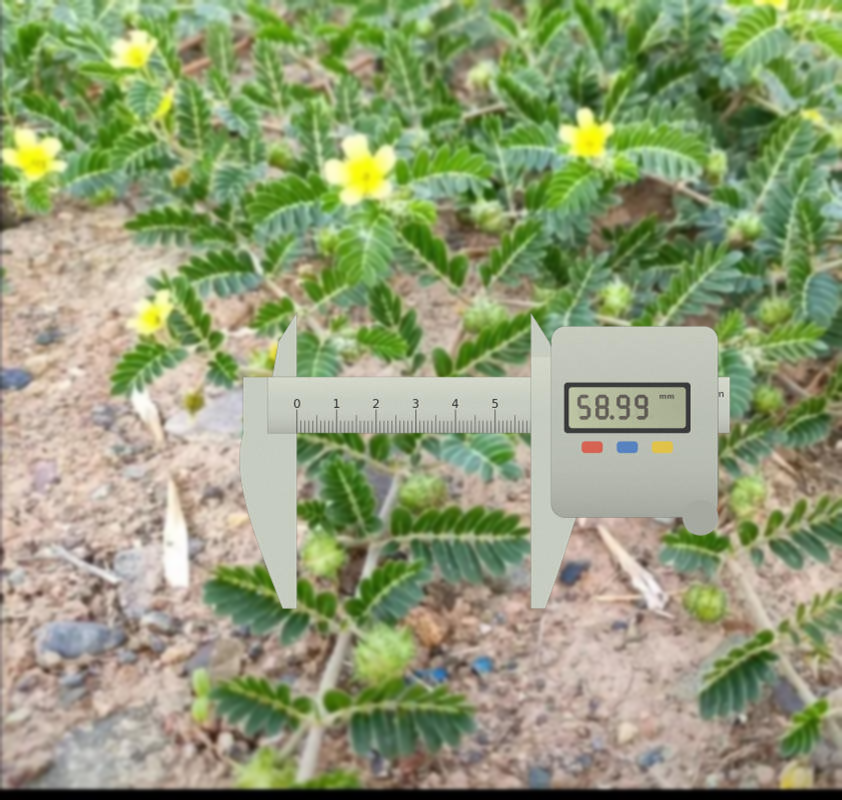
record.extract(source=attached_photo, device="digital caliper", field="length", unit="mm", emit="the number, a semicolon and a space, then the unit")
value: 58.99; mm
